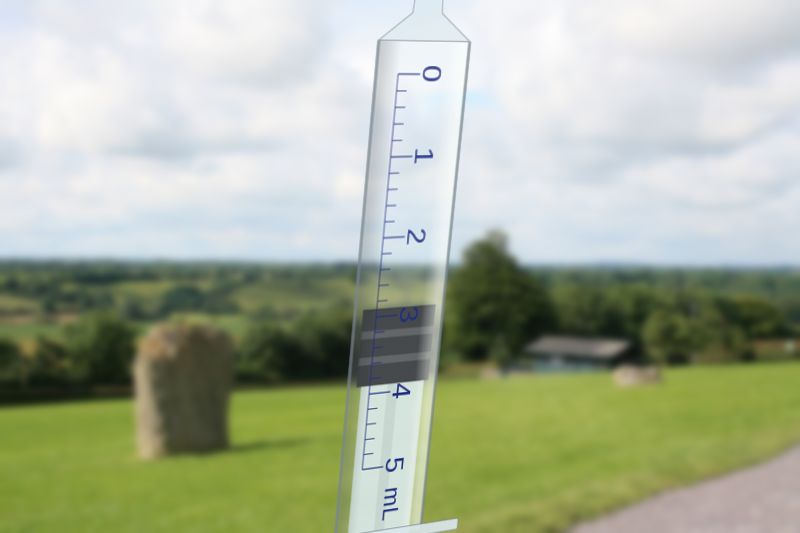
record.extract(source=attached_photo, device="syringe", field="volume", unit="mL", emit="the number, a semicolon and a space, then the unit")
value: 2.9; mL
